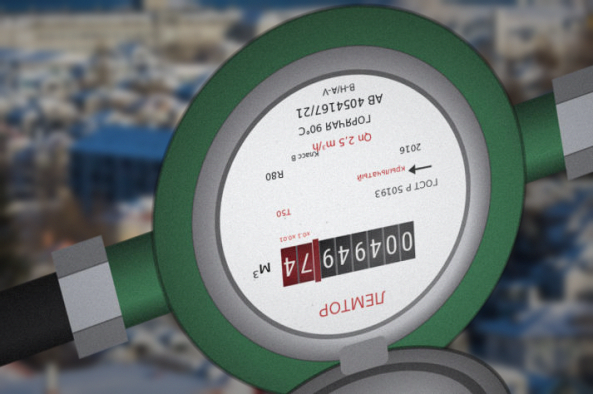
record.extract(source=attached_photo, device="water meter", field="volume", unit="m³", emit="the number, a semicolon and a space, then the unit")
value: 4949.74; m³
